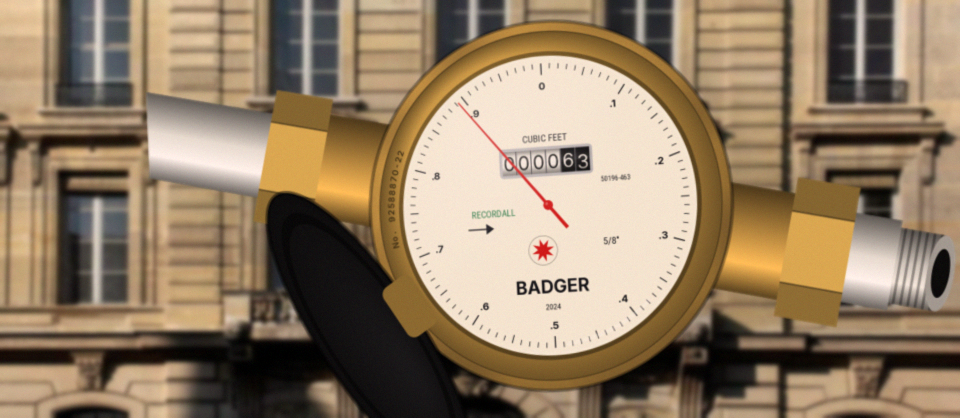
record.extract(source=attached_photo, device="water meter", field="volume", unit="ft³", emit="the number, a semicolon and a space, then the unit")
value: 62.89; ft³
